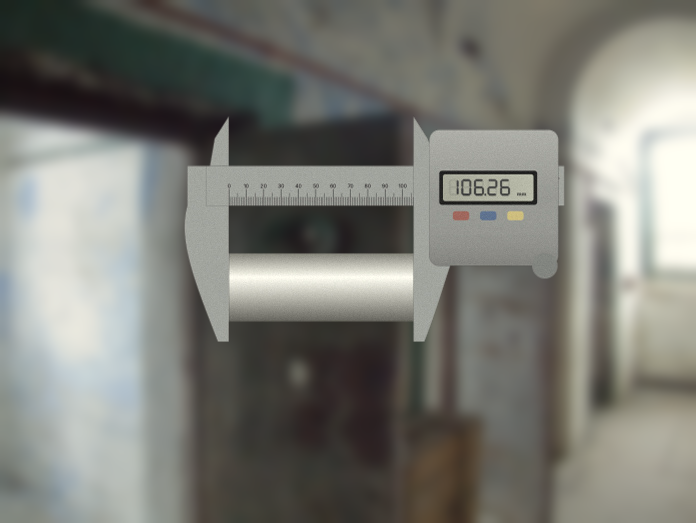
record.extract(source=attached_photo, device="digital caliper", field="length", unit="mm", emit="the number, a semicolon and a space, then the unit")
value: 106.26; mm
